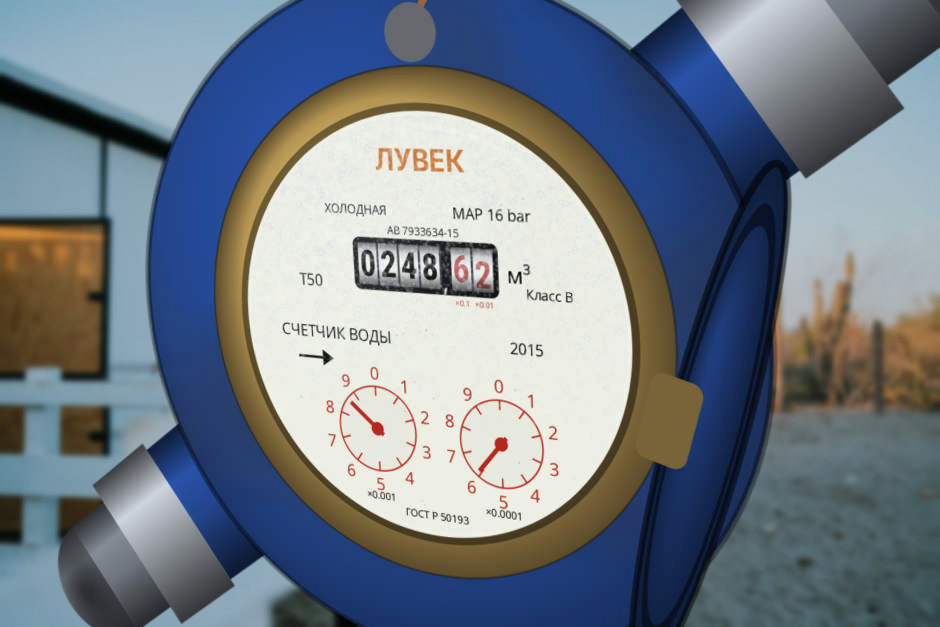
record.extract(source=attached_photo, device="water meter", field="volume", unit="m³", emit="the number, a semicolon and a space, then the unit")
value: 248.6186; m³
